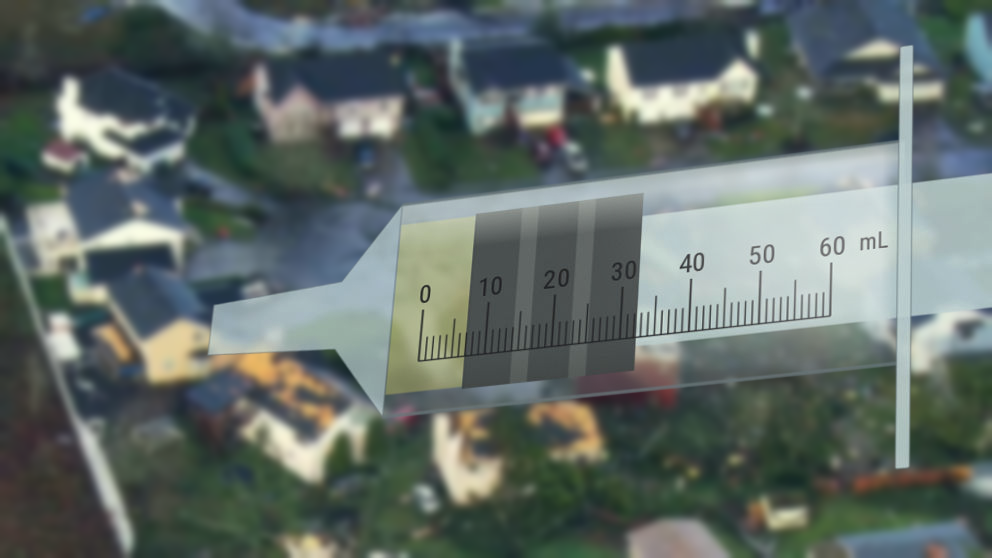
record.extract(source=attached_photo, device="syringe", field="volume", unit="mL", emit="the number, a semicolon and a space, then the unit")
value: 7; mL
